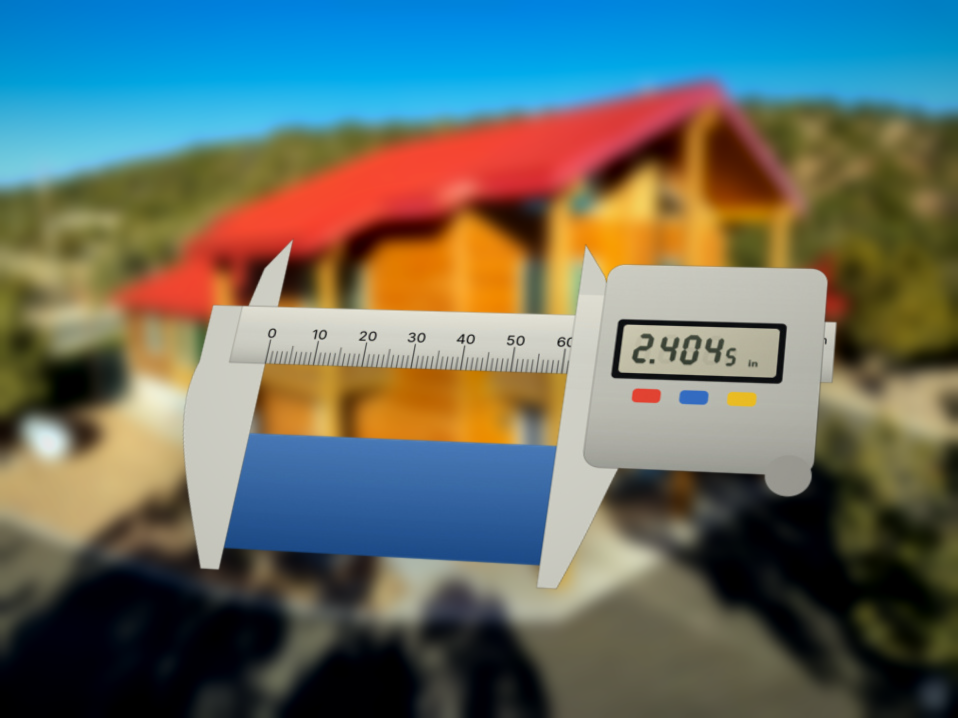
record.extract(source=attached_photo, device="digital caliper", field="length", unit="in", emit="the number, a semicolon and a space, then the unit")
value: 2.4045; in
